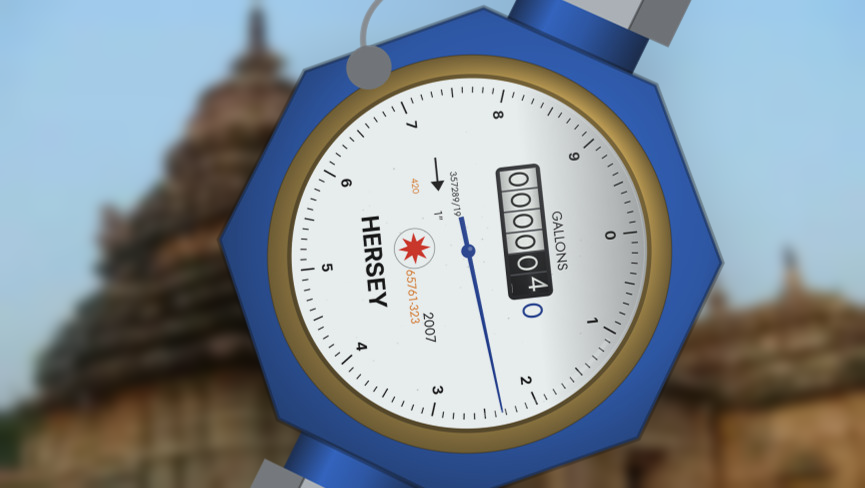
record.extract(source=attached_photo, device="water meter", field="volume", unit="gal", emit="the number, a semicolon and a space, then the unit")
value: 42.3; gal
